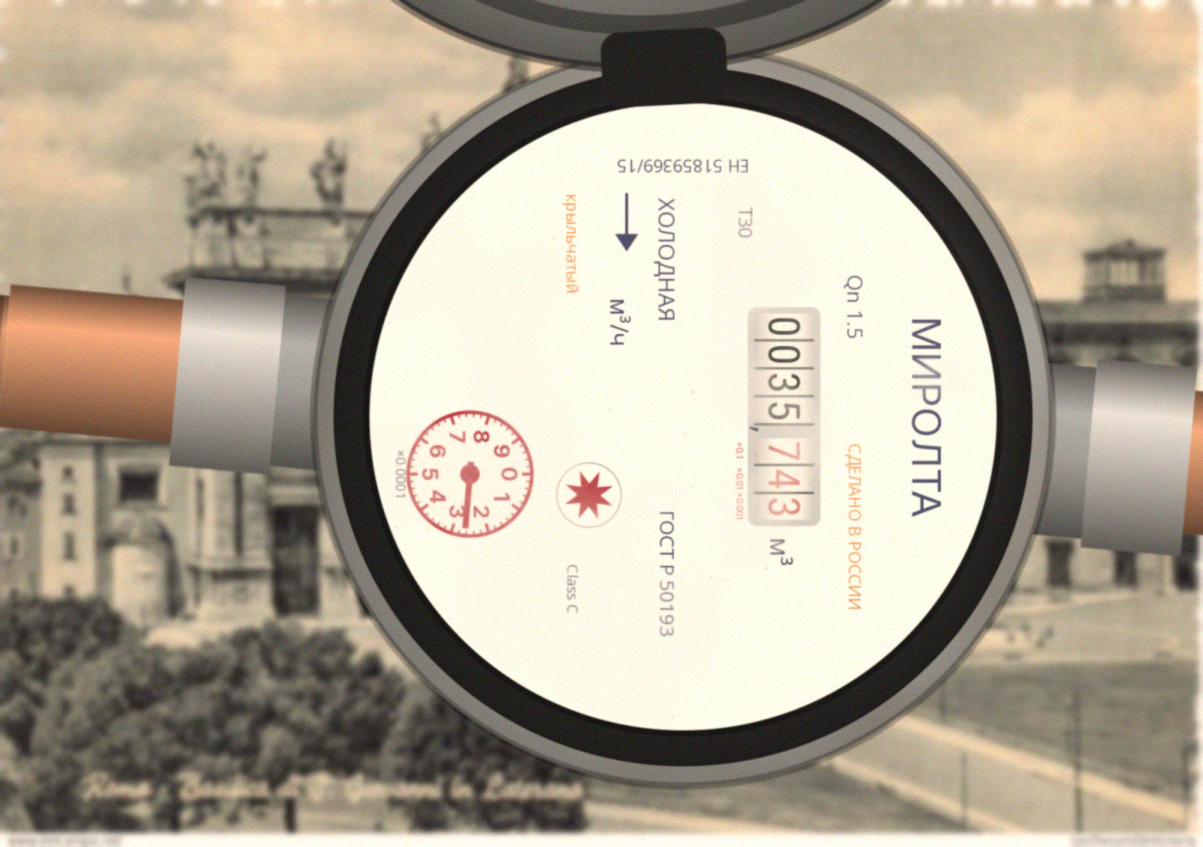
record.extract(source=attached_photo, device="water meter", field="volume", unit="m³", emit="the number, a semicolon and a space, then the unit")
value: 35.7432; m³
